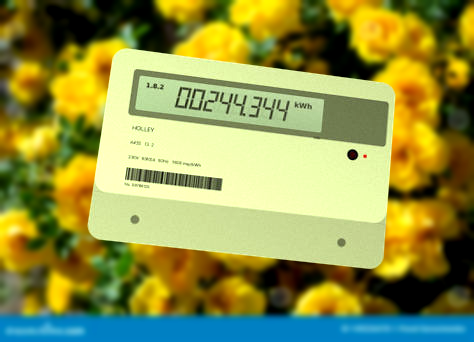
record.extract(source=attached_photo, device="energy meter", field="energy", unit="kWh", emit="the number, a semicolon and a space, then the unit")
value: 244.344; kWh
